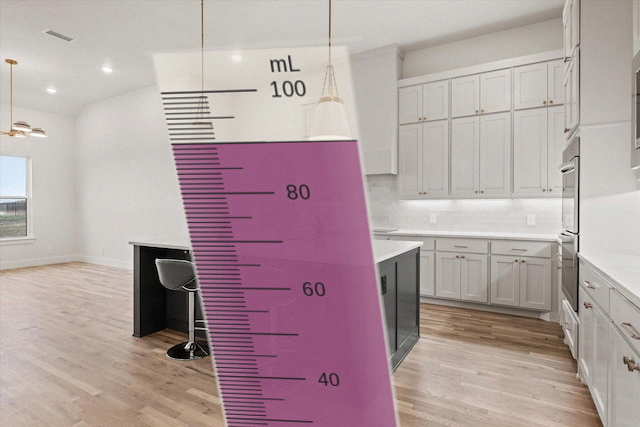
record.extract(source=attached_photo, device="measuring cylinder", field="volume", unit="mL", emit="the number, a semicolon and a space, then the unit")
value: 90; mL
